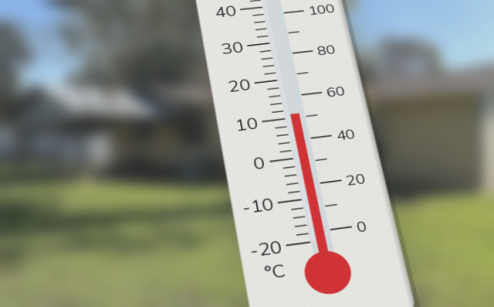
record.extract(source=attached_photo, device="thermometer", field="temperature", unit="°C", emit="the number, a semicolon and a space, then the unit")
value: 11; °C
